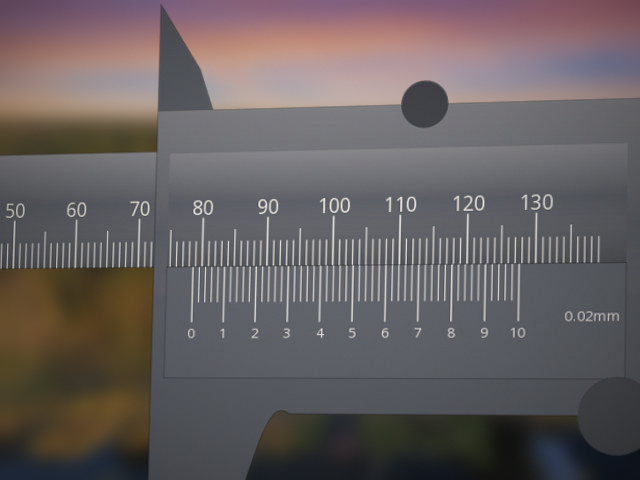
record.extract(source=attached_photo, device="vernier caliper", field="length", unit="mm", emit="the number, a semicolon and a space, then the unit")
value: 78.6; mm
